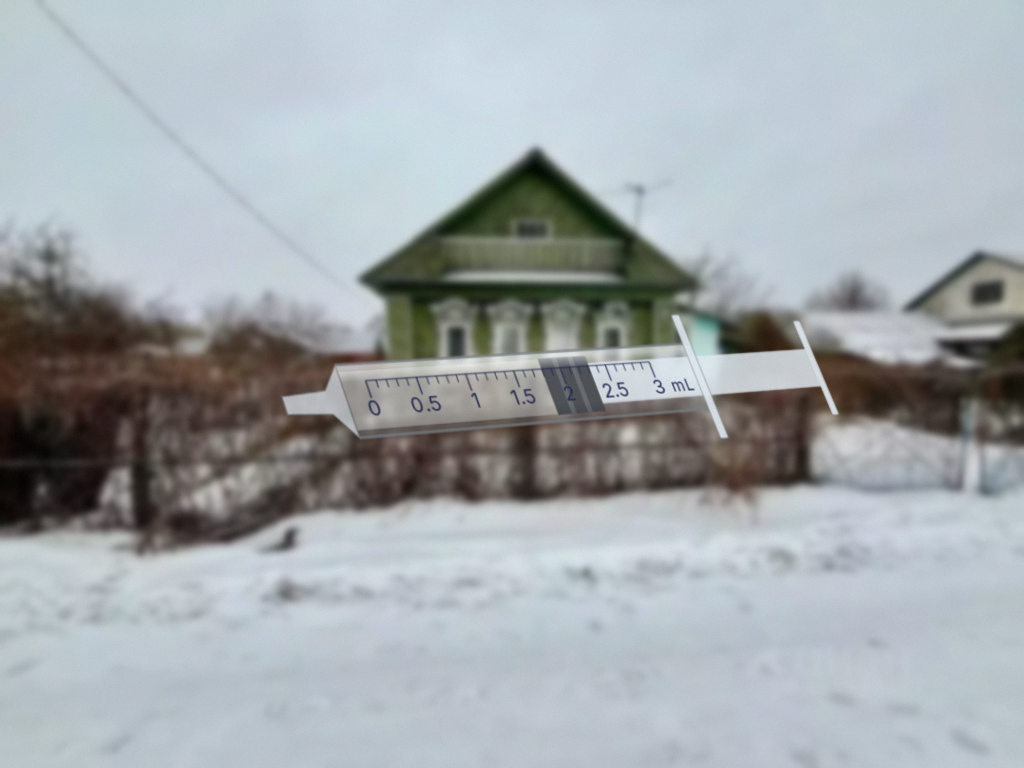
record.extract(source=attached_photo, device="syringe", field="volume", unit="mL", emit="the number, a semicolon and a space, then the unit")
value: 1.8; mL
